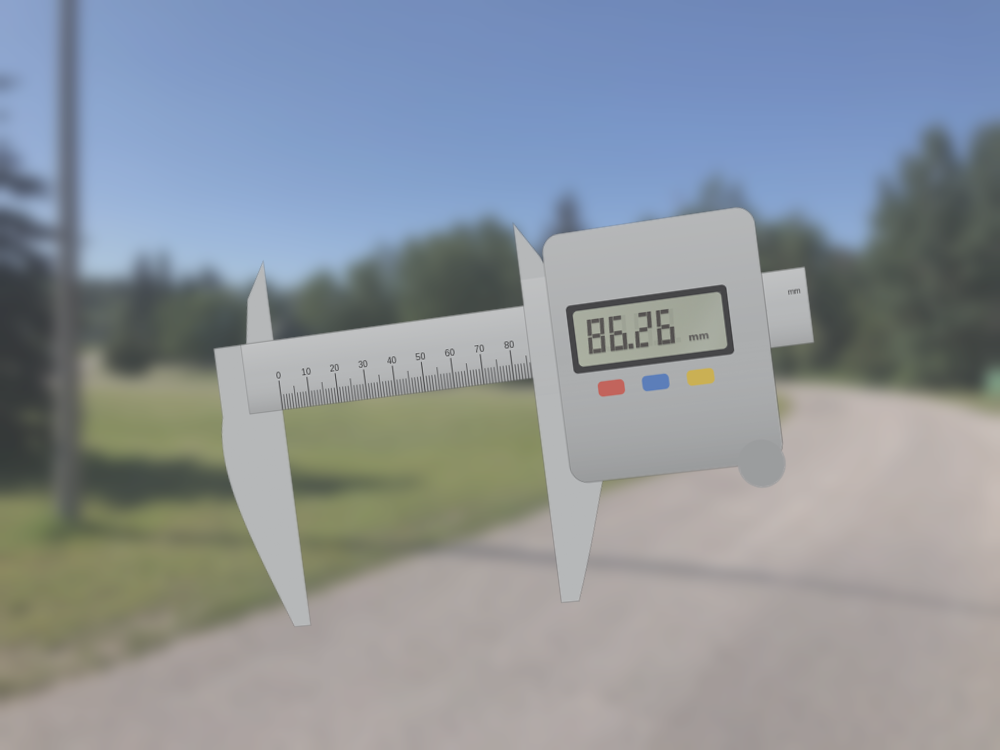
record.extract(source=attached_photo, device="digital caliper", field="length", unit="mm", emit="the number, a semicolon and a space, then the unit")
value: 86.26; mm
